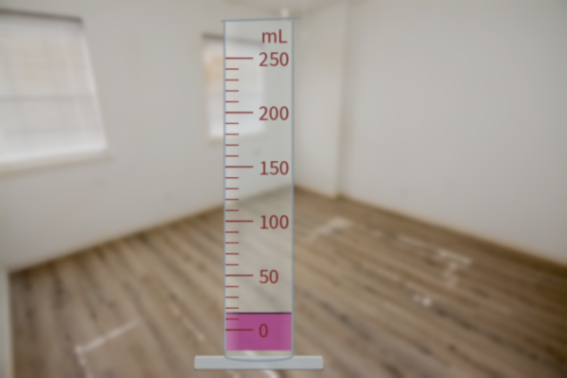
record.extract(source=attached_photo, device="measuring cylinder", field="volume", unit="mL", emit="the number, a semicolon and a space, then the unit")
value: 15; mL
